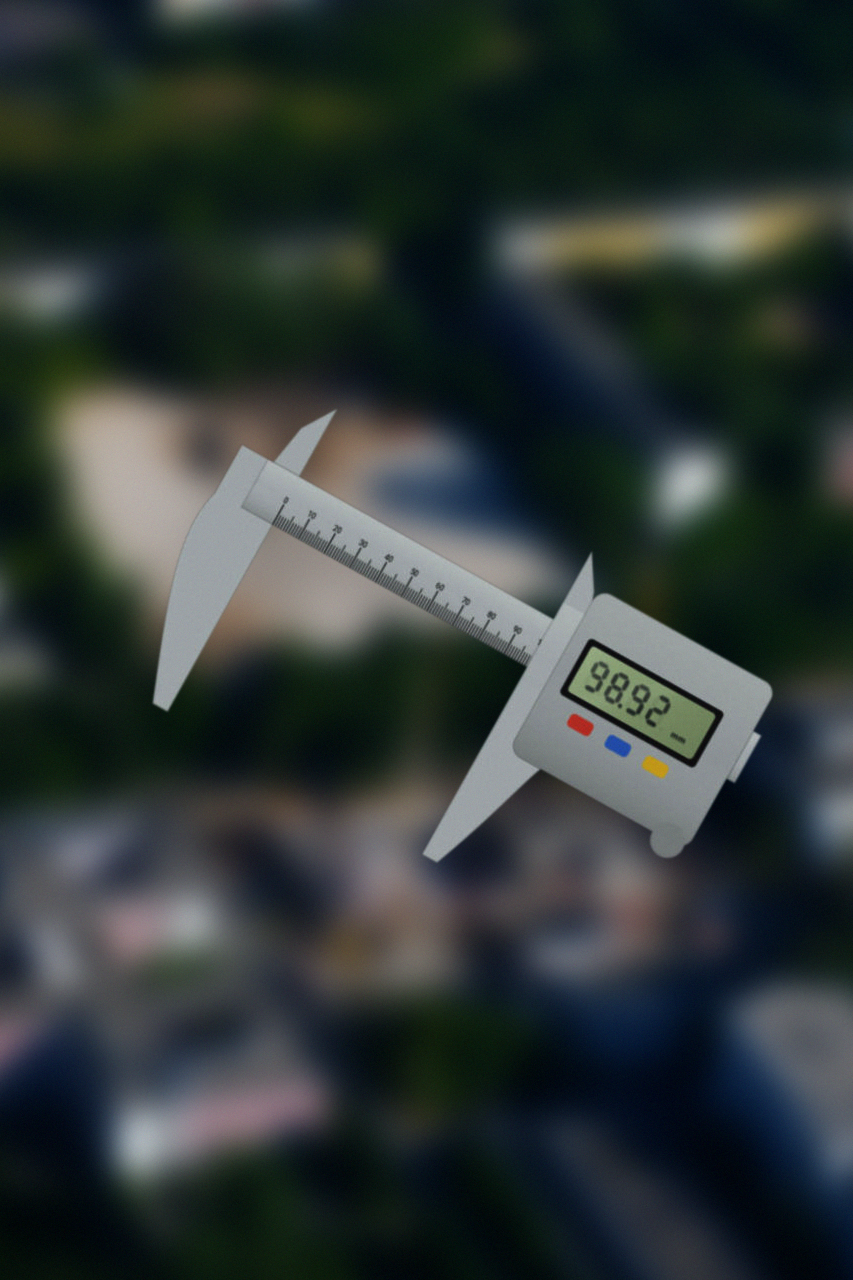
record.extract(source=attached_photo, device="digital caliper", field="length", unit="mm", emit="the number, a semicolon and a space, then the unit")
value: 98.92; mm
